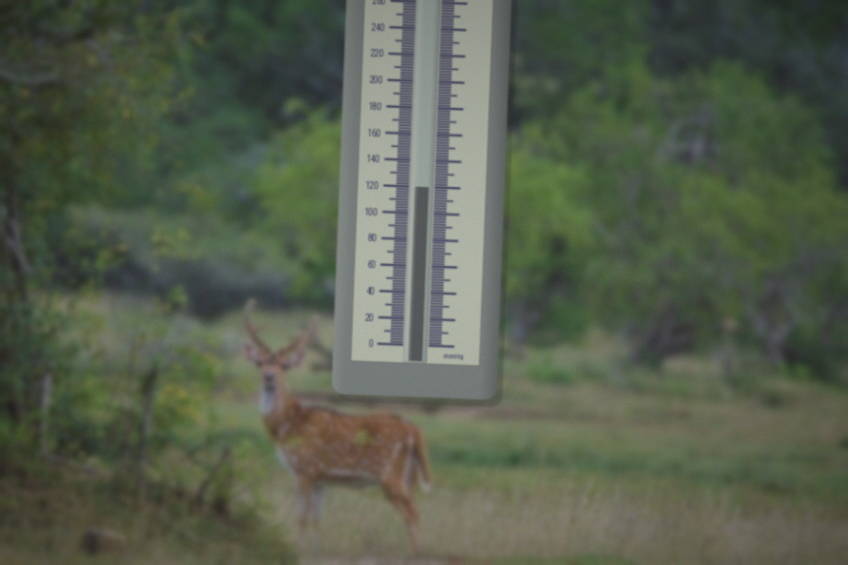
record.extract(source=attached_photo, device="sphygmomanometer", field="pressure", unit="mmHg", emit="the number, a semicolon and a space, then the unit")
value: 120; mmHg
